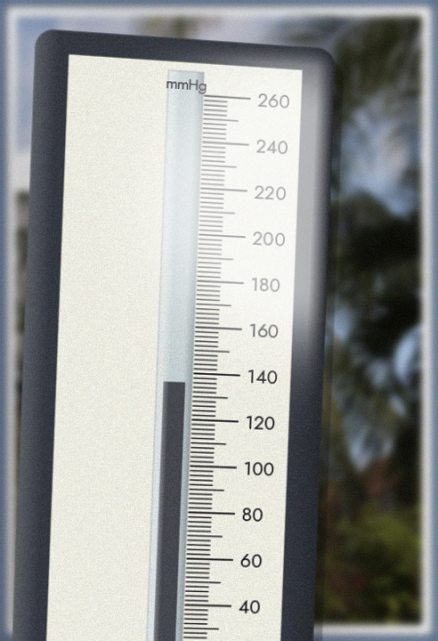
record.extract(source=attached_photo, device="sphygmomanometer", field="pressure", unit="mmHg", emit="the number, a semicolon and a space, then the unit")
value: 136; mmHg
